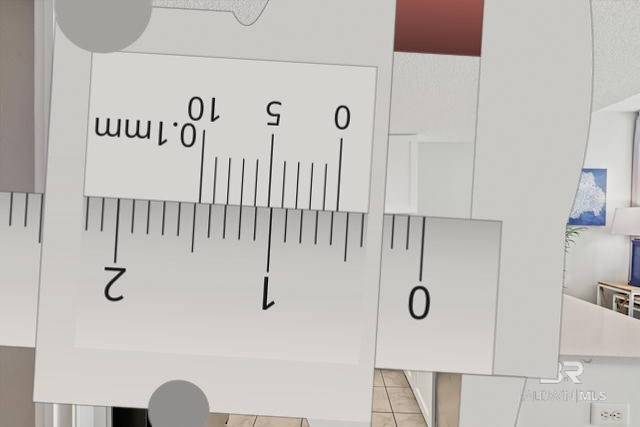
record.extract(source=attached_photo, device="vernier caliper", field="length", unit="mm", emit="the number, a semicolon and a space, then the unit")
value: 5.7; mm
